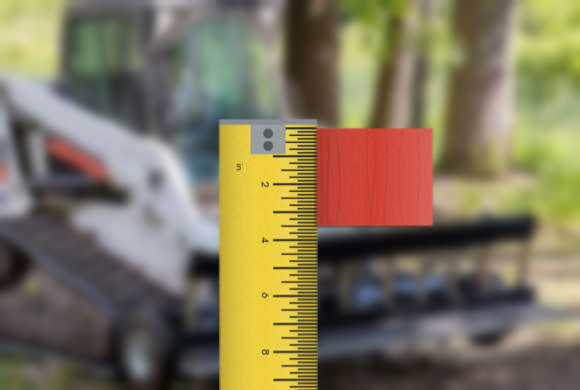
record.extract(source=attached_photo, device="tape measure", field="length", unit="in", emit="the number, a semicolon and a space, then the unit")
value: 3.5; in
